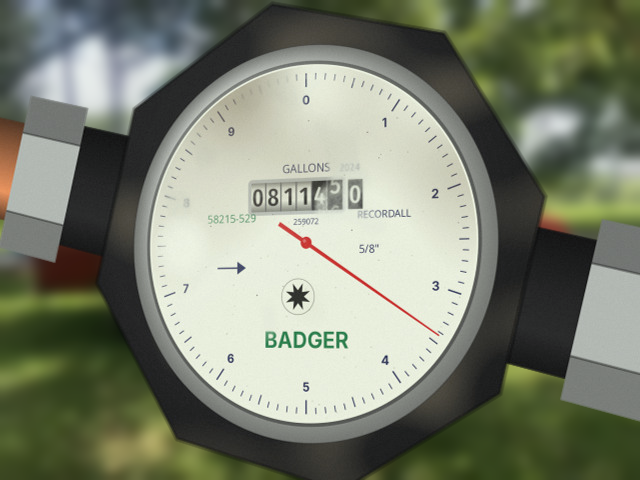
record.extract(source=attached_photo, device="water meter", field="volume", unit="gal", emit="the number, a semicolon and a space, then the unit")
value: 811453.4; gal
